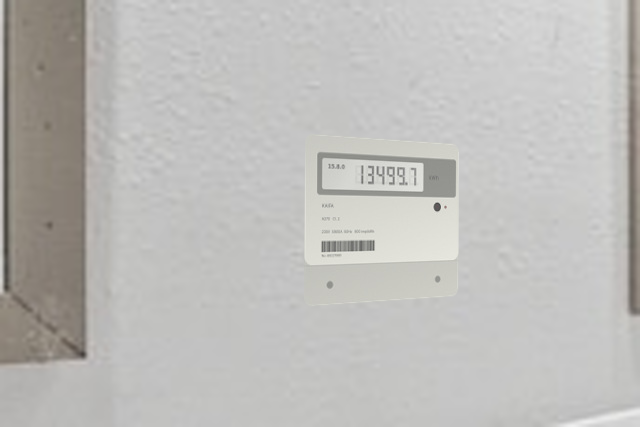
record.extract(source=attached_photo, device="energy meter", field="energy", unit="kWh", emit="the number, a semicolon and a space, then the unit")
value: 13499.7; kWh
